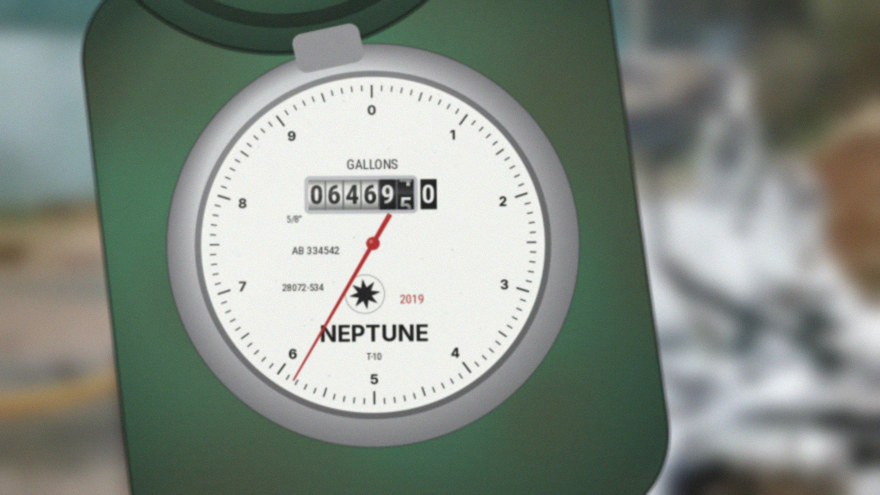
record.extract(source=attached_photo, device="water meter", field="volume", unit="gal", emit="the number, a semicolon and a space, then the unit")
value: 646945.8; gal
